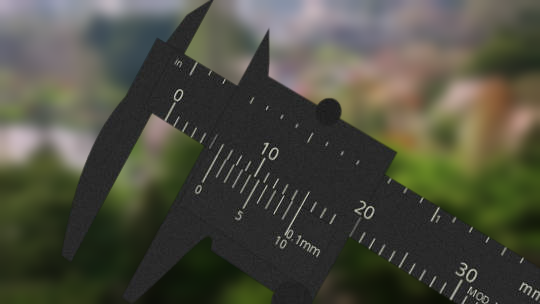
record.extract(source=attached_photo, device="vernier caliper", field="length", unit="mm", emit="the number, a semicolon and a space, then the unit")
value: 6.0; mm
